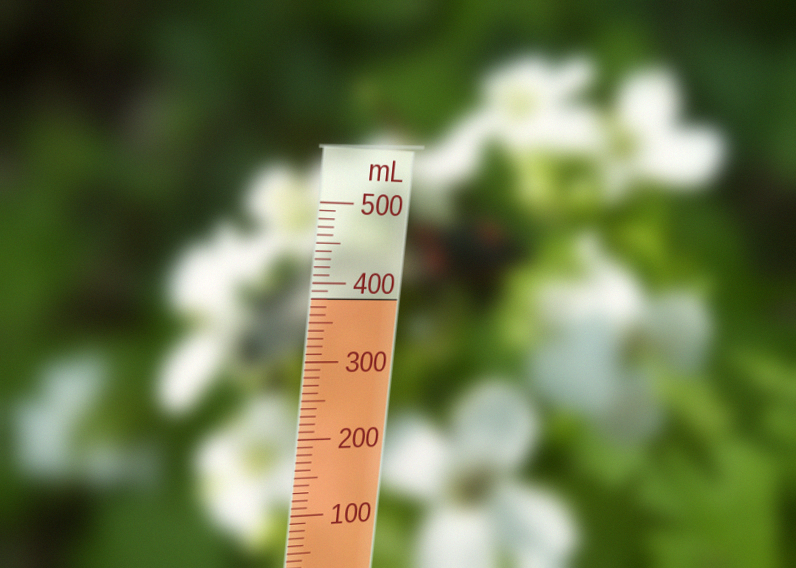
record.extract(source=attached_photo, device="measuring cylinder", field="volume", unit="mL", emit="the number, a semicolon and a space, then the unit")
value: 380; mL
